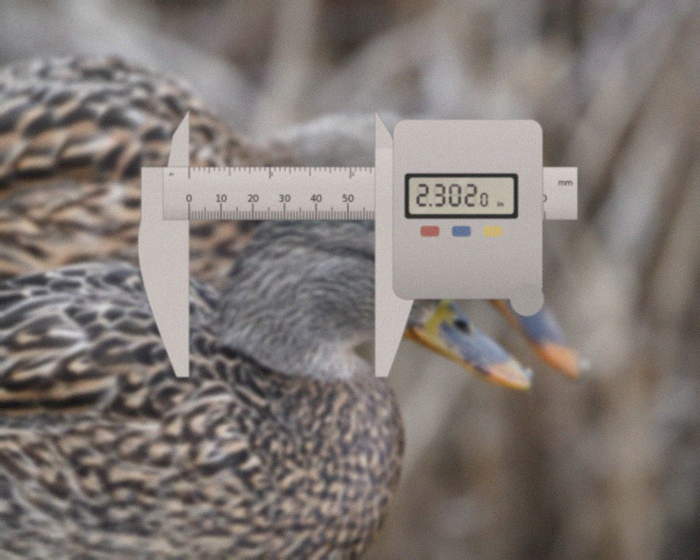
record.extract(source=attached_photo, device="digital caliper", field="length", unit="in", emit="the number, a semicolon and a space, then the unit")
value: 2.3020; in
